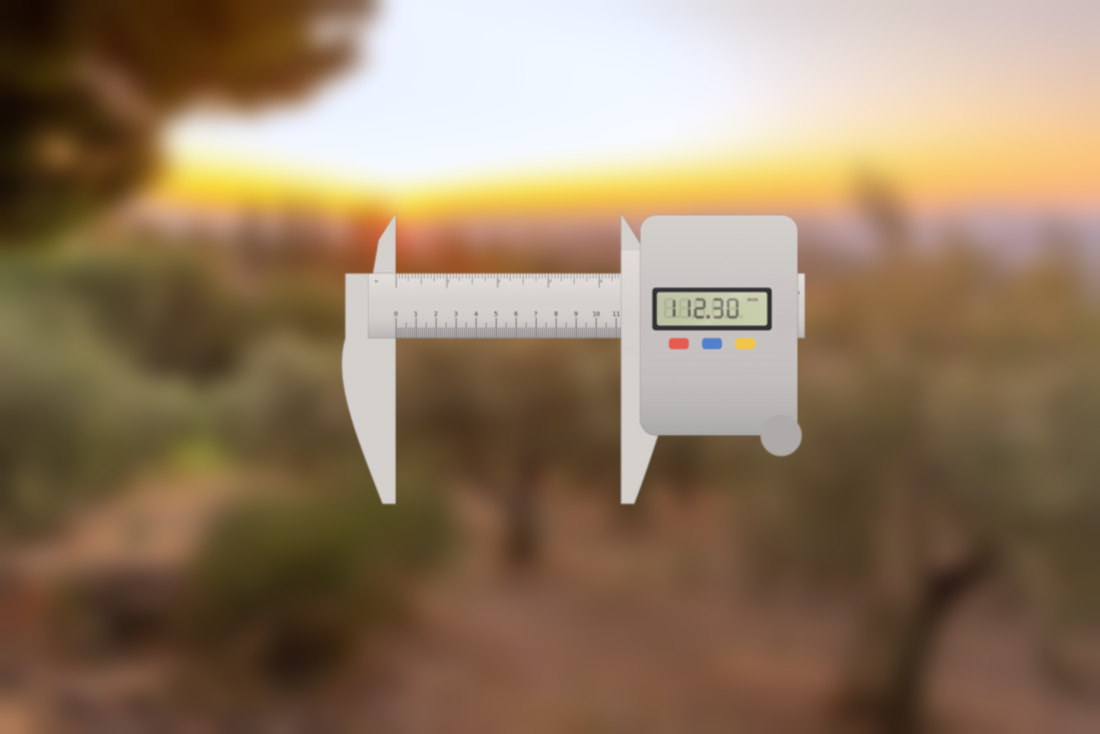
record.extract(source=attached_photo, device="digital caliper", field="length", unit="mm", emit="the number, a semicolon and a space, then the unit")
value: 112.30; mm
